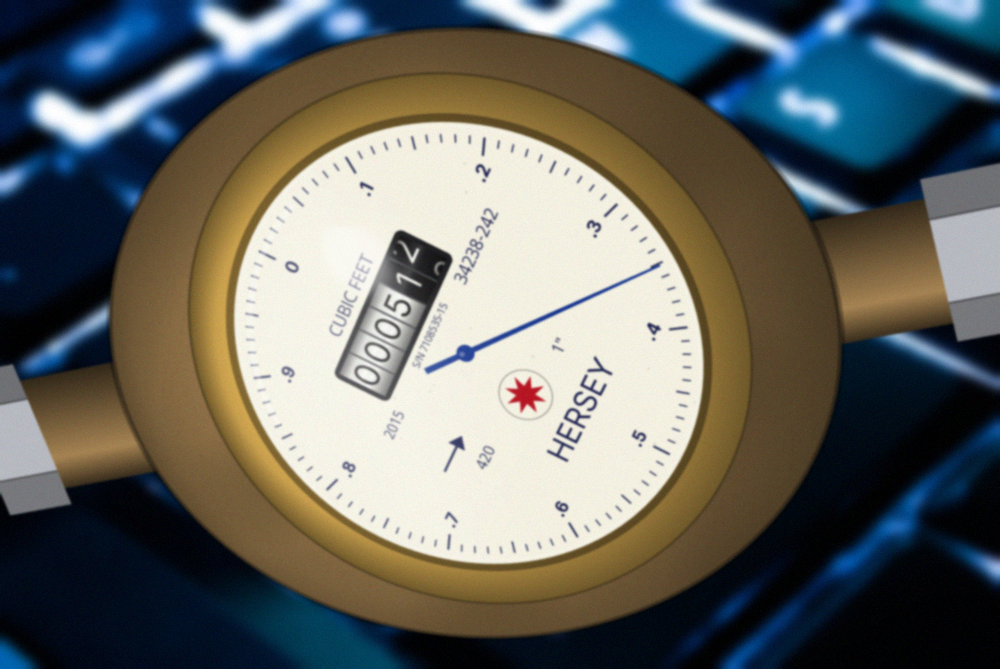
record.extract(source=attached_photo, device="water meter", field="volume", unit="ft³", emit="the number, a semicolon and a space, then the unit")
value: 512.35; ft³
